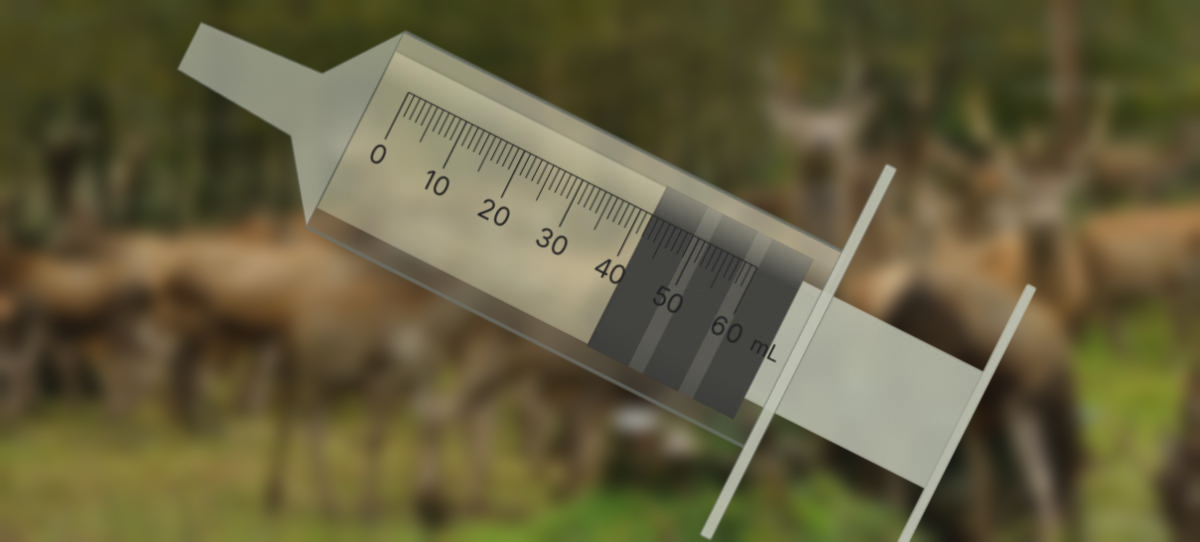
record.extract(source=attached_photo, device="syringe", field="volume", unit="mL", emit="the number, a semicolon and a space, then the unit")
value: 42; mL
